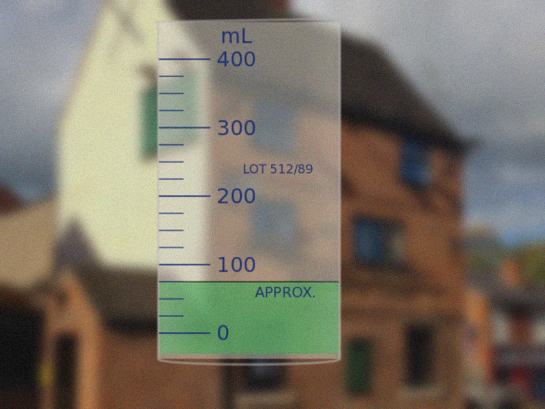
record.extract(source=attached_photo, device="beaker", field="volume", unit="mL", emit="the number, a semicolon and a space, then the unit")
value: 75; mL
